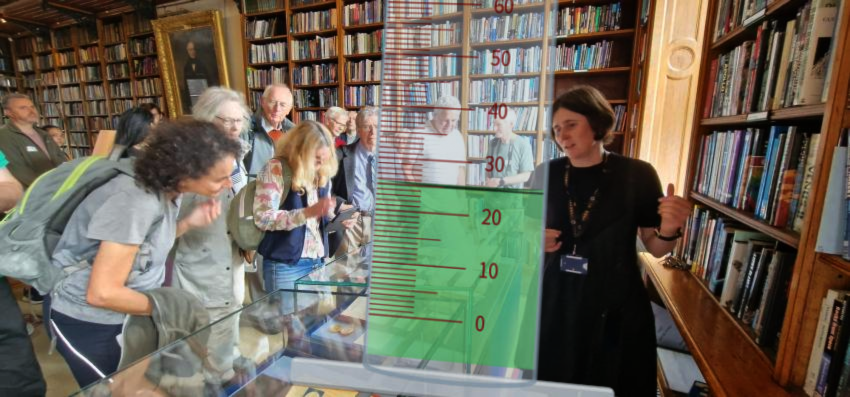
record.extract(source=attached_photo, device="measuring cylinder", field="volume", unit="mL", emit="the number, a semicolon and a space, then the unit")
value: 25; mL
